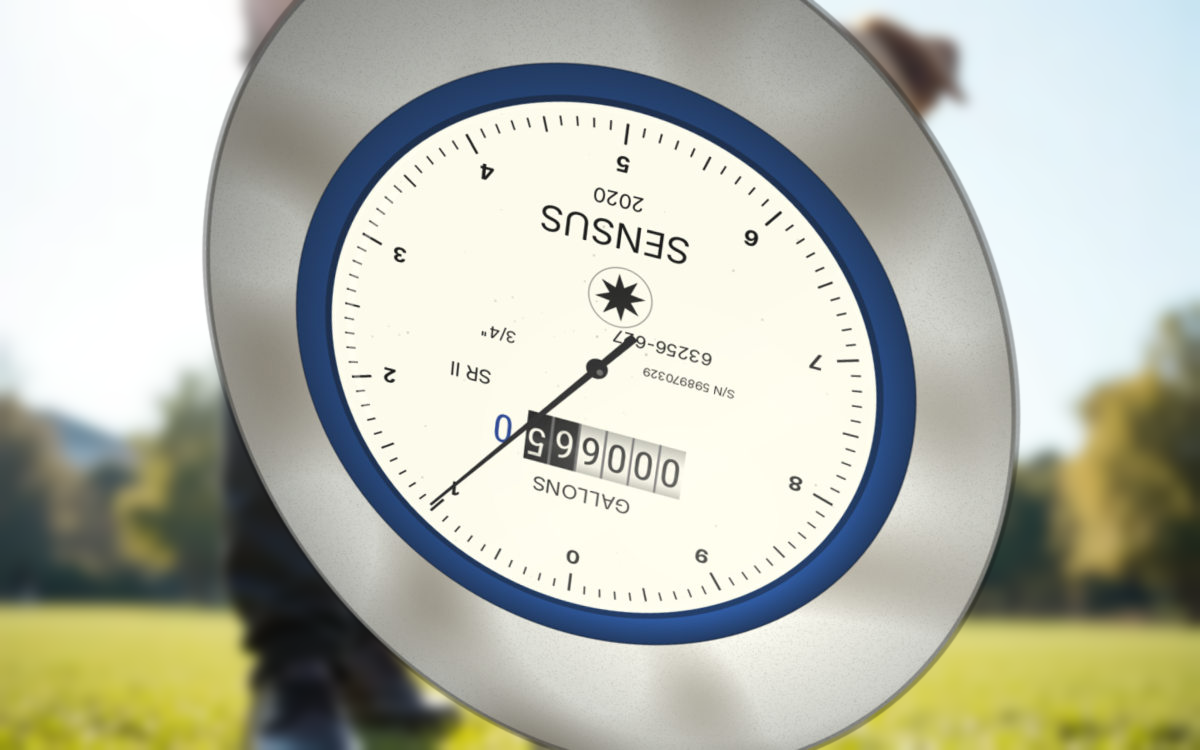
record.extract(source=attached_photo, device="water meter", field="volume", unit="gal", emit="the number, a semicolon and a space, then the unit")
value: 6651.0; gal
